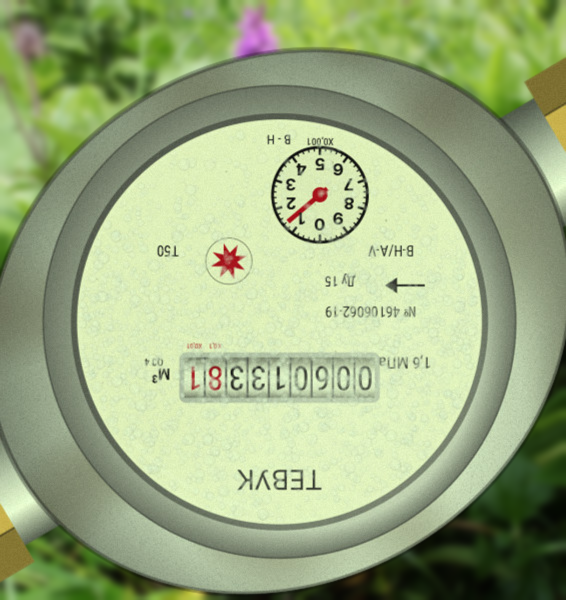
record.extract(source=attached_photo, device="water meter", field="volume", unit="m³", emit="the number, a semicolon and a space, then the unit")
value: 60133.811; m³
